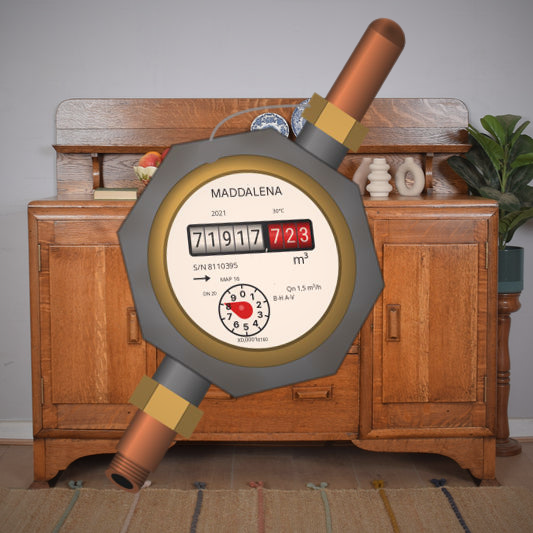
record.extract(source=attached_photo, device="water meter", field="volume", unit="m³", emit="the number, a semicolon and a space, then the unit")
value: 71917.7238; m³
